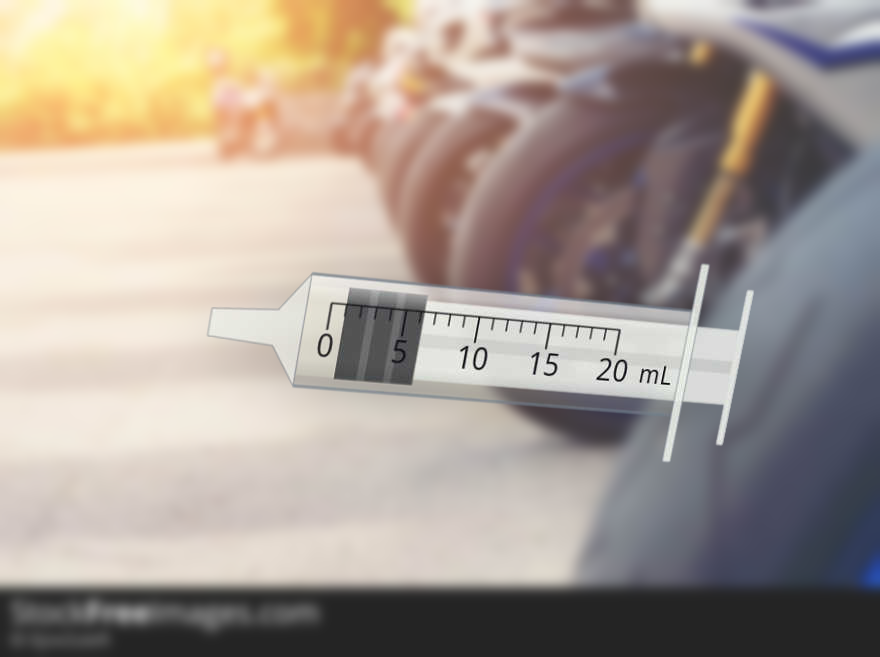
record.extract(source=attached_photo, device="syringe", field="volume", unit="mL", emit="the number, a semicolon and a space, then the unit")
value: 1; mL
